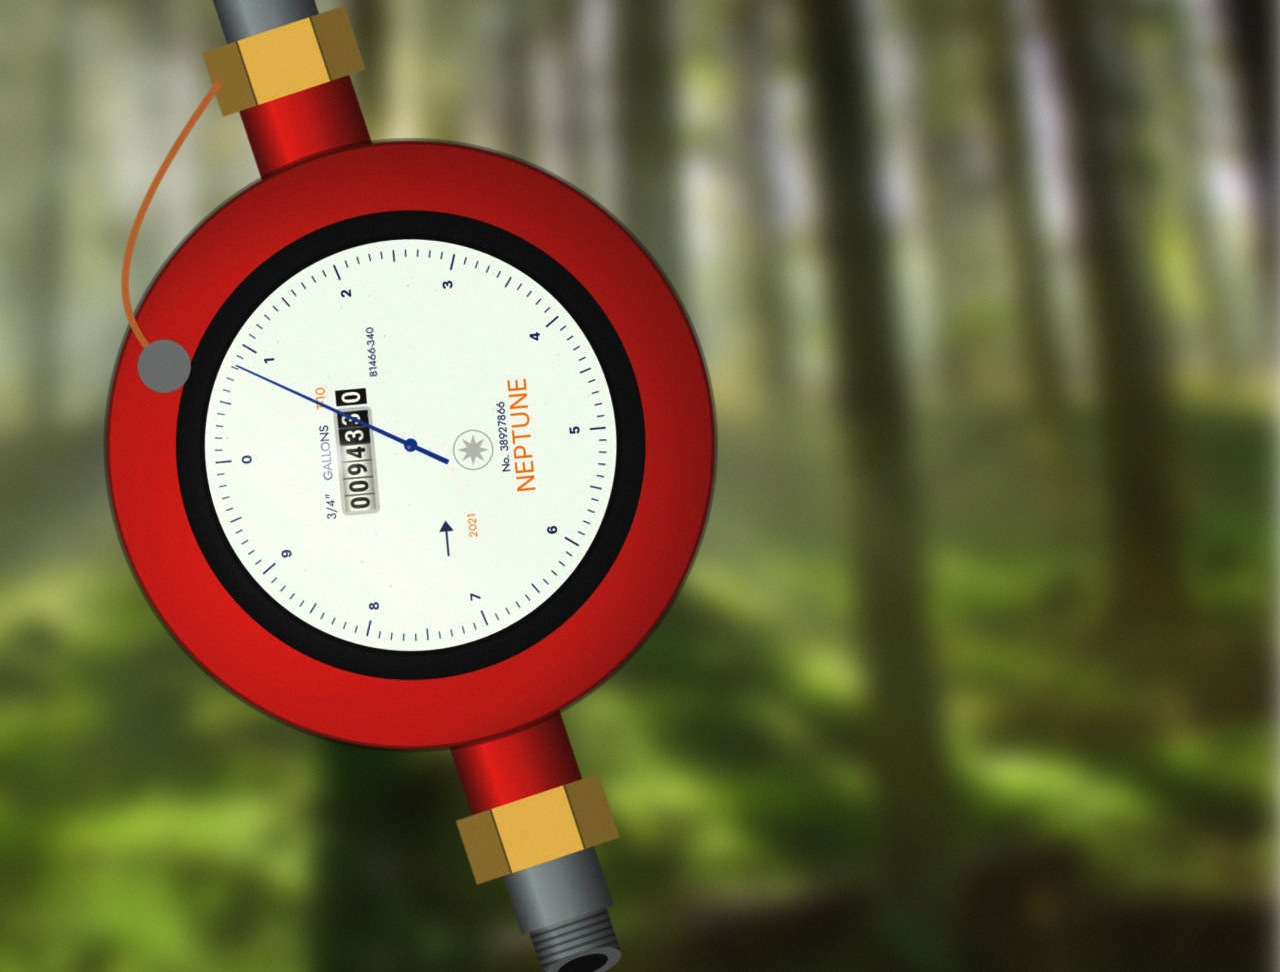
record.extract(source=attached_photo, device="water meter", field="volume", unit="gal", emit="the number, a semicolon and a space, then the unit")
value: 94330.8; gal
